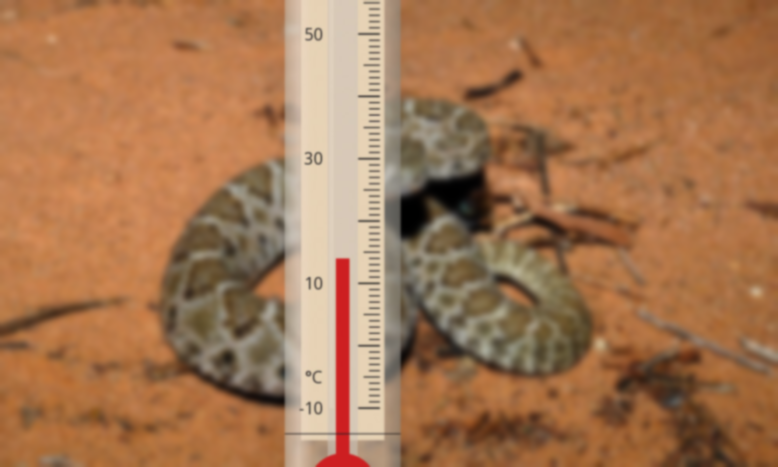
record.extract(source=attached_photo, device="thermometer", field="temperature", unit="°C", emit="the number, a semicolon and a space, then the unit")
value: 14; °C
